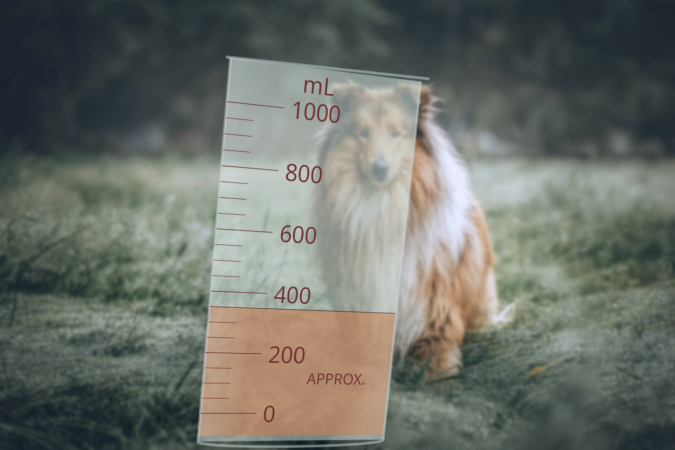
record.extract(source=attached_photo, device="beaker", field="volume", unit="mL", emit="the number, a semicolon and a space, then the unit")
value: 350; mL
